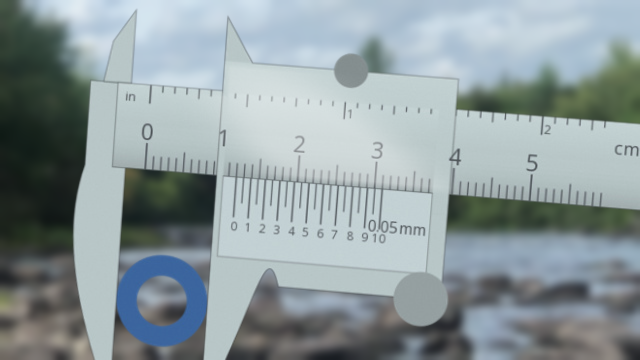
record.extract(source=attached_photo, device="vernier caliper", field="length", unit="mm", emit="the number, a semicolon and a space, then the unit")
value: 12.0; mm
